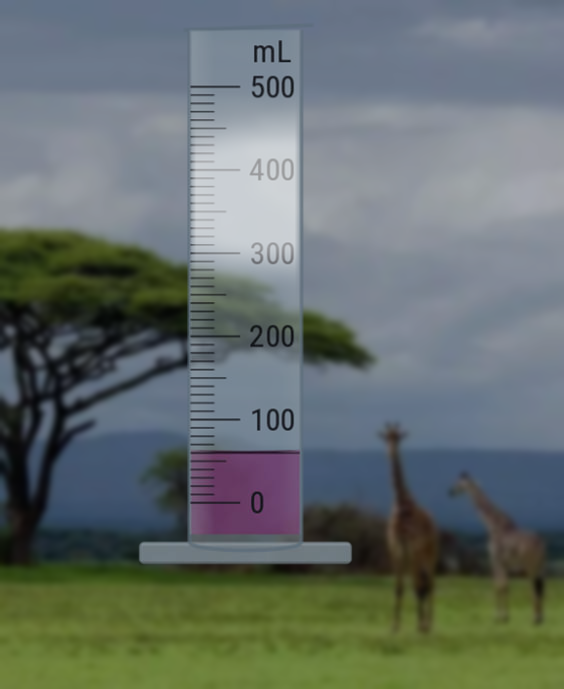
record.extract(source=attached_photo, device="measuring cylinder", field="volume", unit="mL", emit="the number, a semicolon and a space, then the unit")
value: 60; mL
